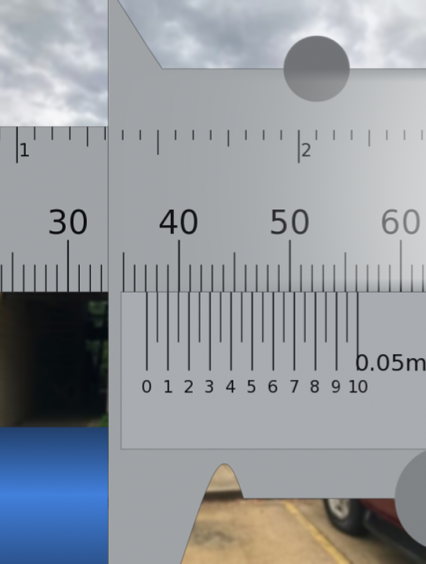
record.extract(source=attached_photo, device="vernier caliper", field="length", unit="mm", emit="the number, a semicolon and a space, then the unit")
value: 37.1; mm
